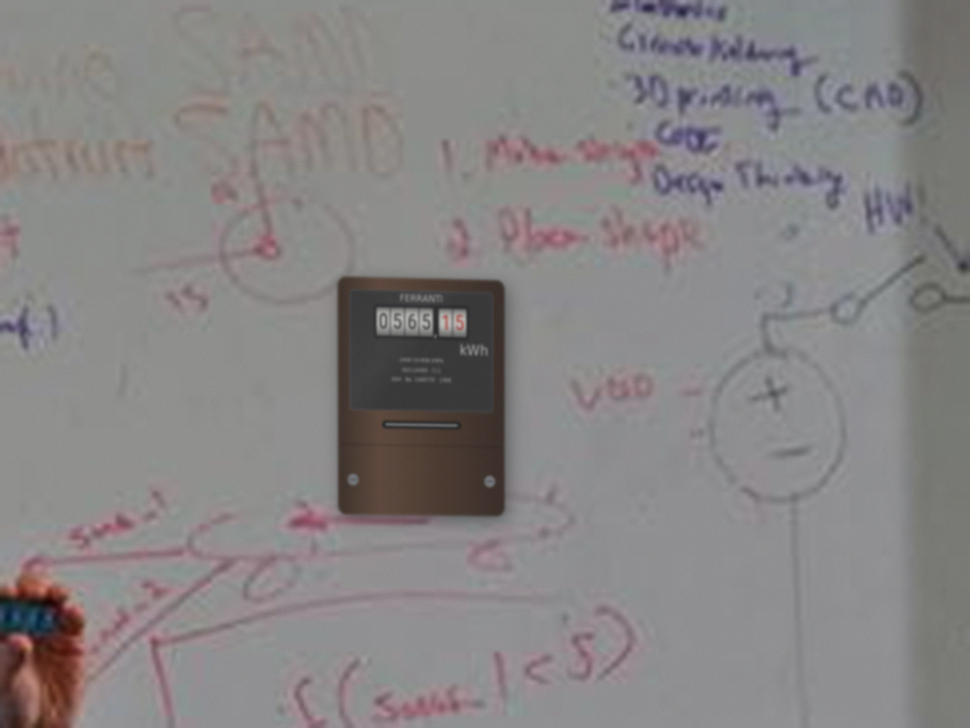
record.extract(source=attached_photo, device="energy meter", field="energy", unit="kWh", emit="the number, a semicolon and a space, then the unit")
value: 565.15; kWh
